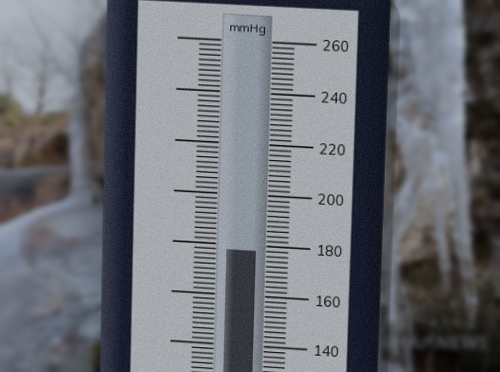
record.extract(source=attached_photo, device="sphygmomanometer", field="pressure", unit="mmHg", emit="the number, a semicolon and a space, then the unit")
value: 178; mmHg
